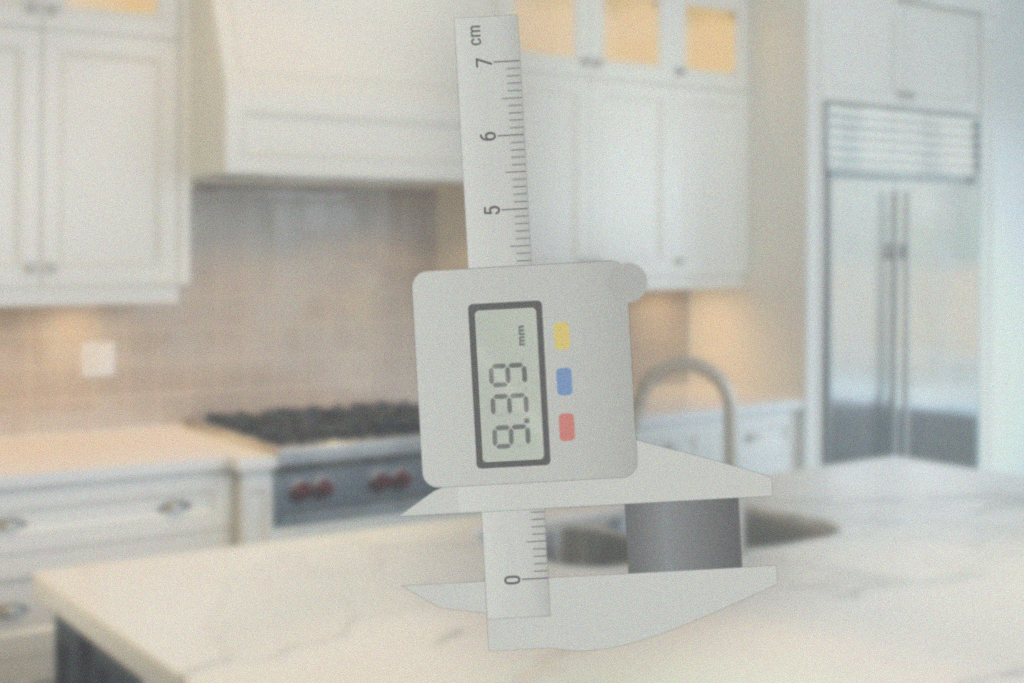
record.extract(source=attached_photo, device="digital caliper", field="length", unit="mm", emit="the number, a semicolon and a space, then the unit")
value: 9.39; mm
